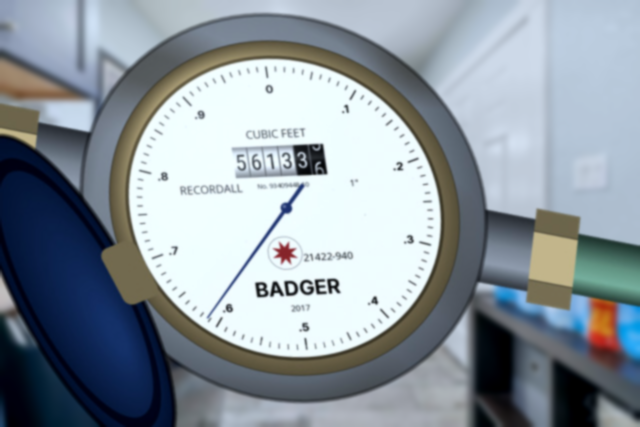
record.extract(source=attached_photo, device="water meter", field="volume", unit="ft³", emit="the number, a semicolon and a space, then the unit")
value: 561335.61; ft³
